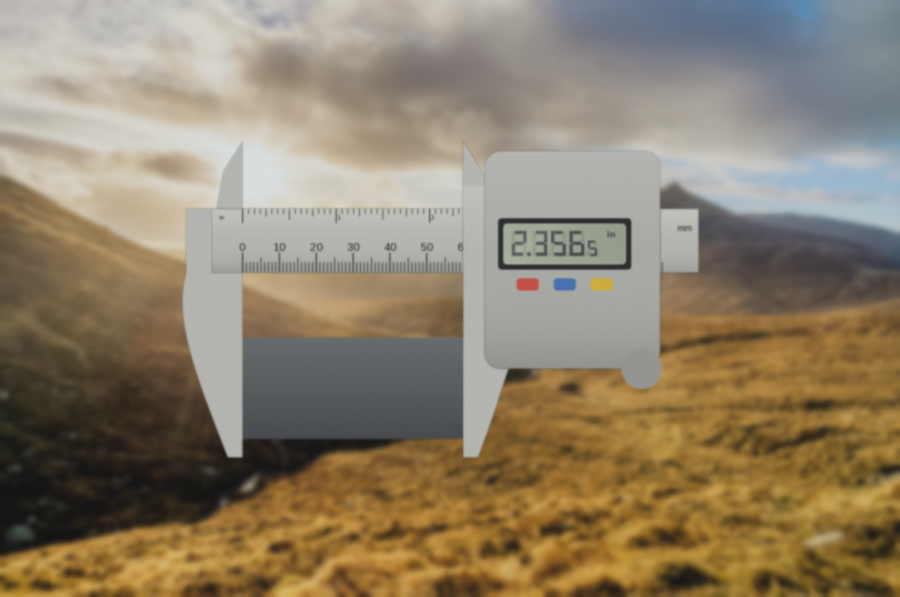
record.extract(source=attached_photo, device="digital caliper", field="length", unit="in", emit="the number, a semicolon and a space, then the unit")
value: 2.3565; in
